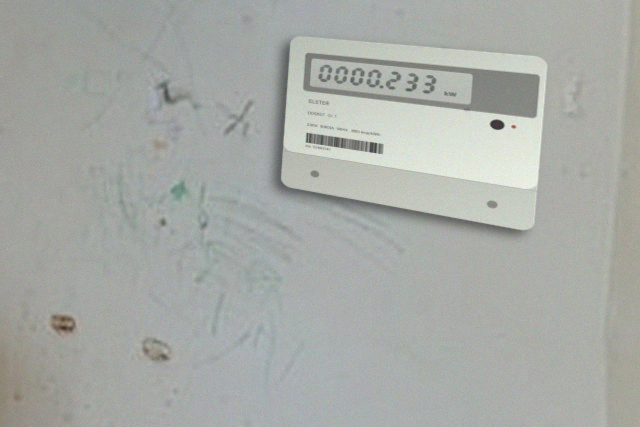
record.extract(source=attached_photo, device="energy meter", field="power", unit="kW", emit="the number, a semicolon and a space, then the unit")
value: 0.233; kW
